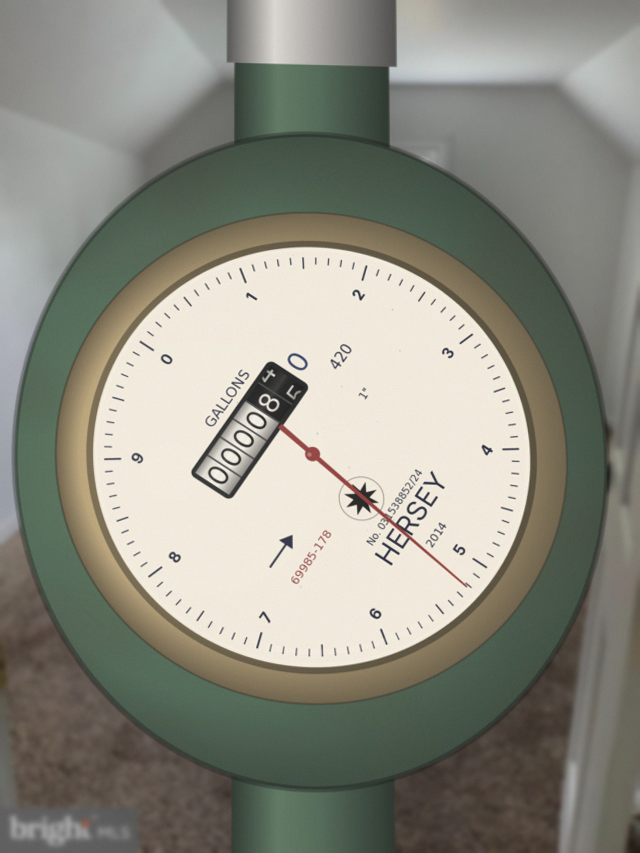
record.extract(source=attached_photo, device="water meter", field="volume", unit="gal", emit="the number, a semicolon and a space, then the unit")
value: 845.2; gal
